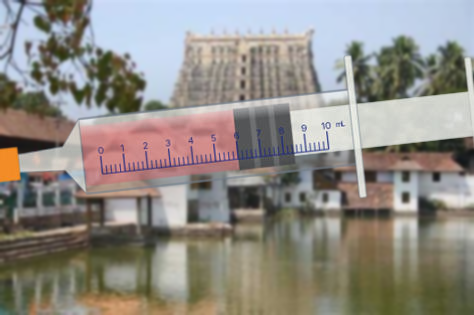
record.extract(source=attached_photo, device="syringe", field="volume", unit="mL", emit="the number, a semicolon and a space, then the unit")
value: 6; mL
